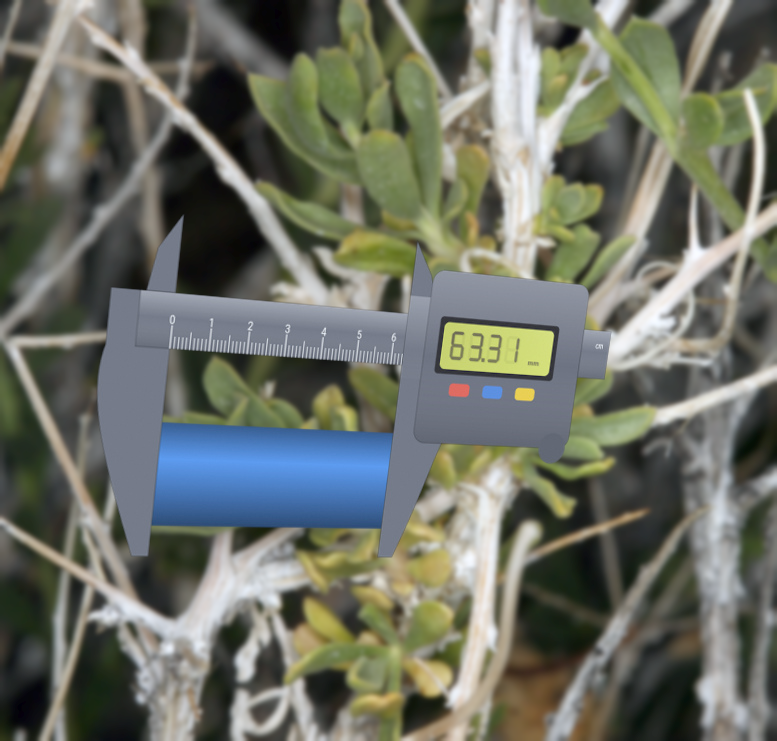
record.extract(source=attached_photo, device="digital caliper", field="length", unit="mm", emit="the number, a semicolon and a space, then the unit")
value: 63.31; mm
